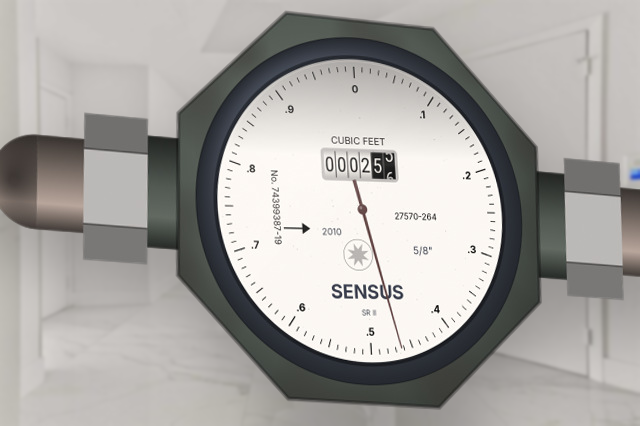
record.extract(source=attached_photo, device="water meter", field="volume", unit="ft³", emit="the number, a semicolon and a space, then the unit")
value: 255.46; ft³
